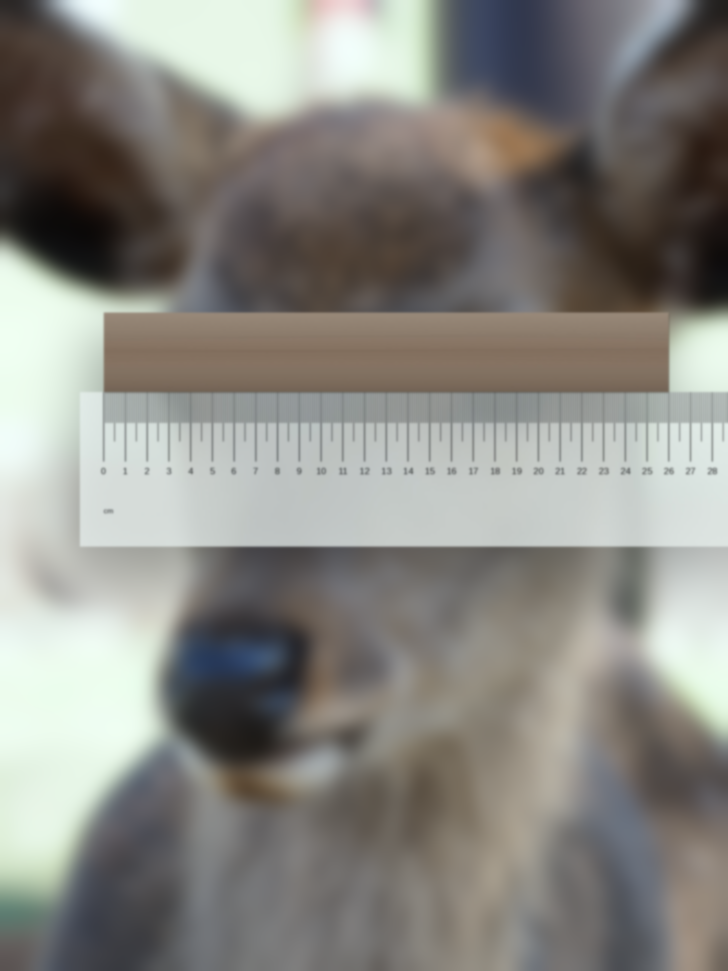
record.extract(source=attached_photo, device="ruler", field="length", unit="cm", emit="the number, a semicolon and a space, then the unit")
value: 26; cm
